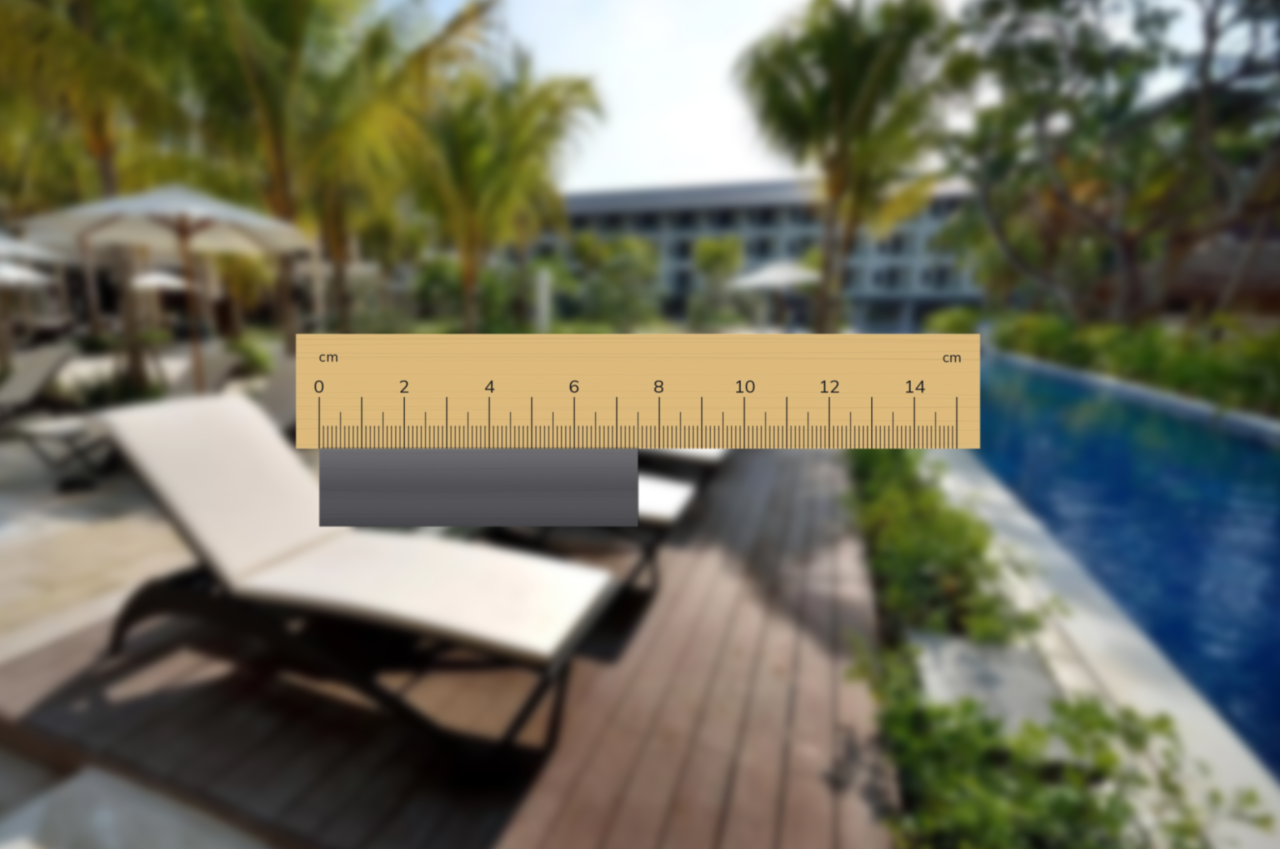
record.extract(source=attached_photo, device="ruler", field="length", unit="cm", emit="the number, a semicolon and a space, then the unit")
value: 7.5; cm
